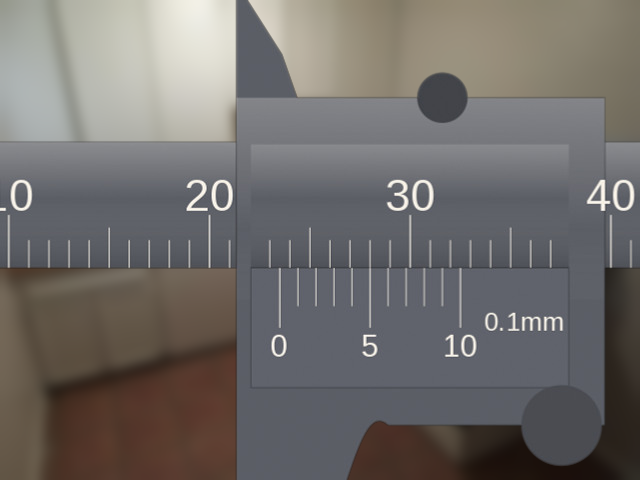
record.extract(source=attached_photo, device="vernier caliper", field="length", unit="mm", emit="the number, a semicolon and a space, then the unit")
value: 23.5; mm
